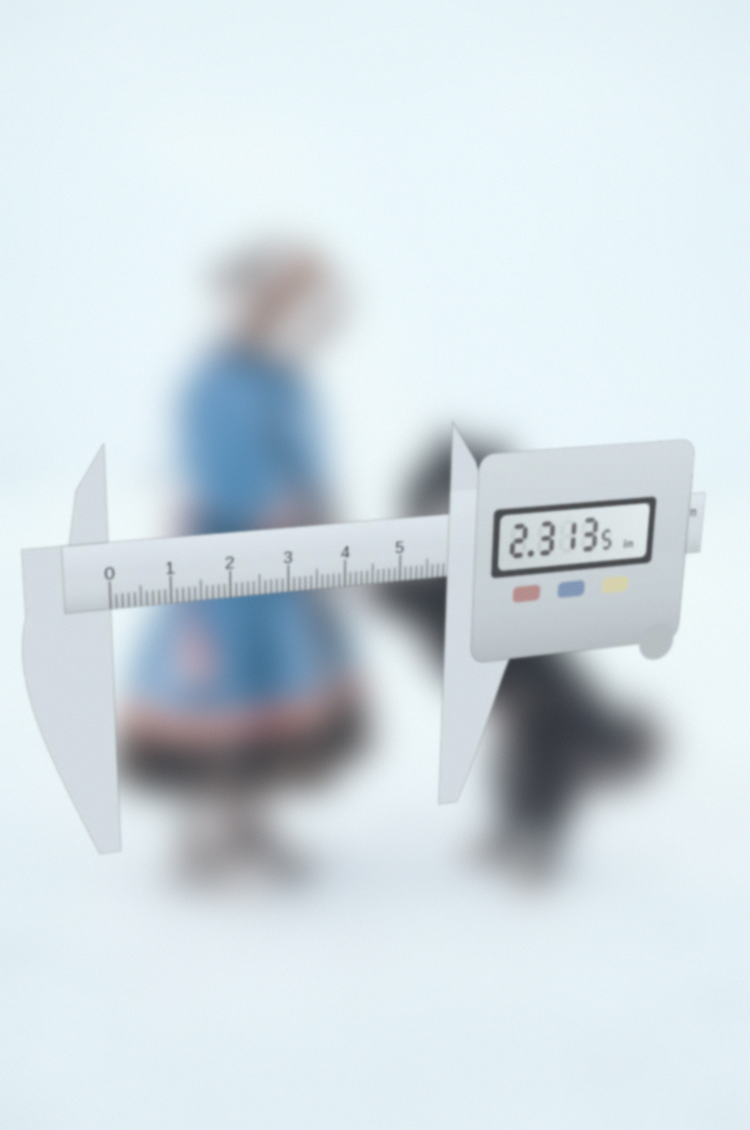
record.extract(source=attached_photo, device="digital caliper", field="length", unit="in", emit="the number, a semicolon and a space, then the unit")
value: 2.3135; in
